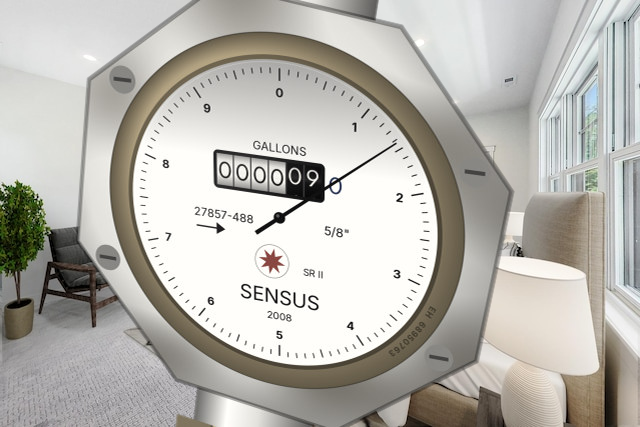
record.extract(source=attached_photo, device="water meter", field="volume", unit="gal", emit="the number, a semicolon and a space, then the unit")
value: 91.4; gal
